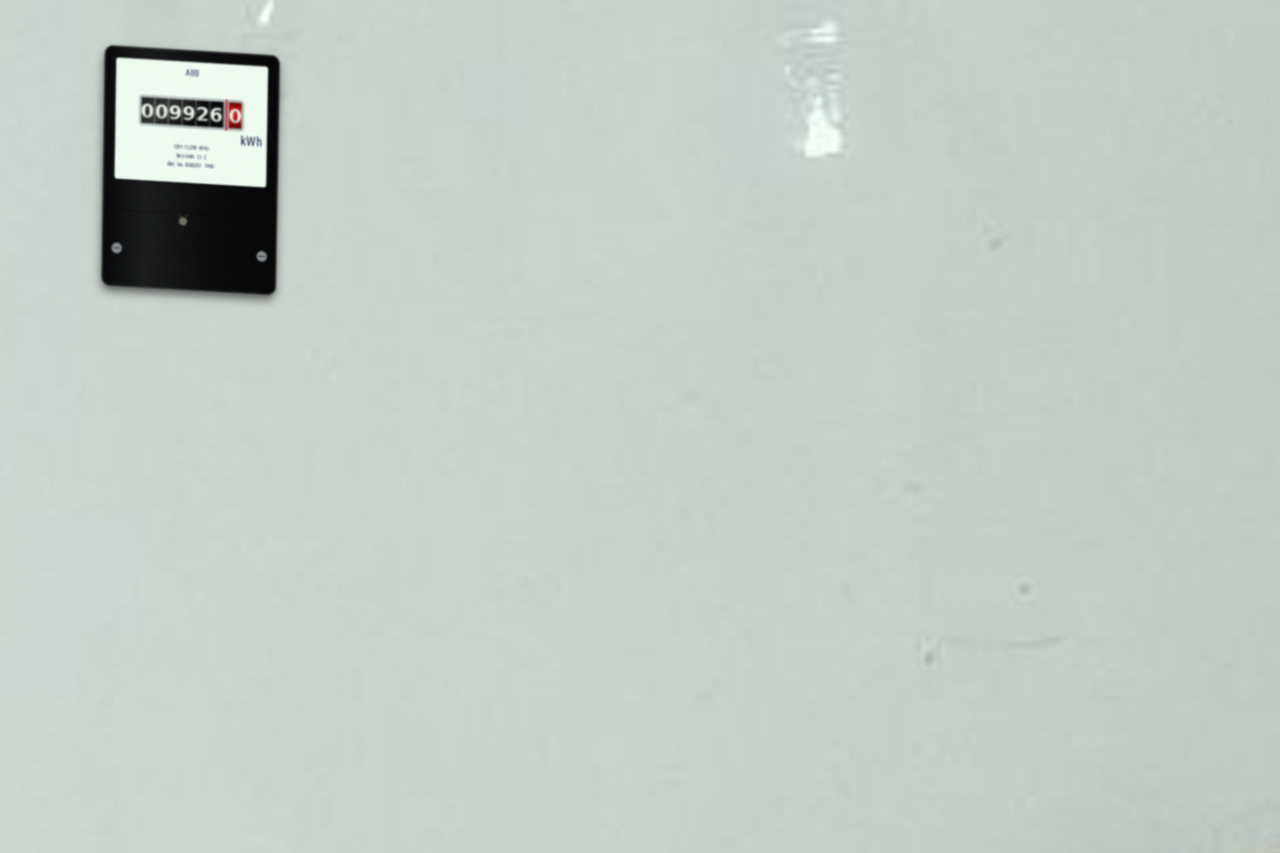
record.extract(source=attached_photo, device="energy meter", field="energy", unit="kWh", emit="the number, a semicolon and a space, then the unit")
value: 9926.0; kWh
